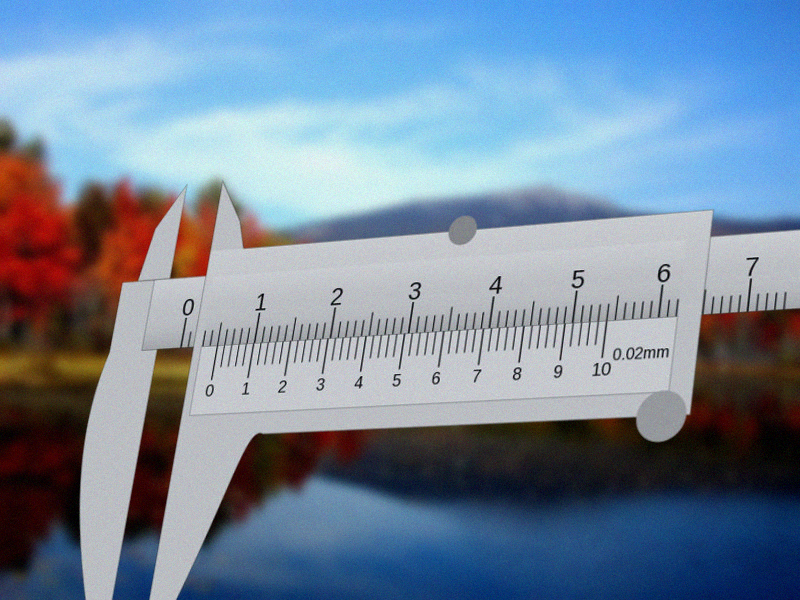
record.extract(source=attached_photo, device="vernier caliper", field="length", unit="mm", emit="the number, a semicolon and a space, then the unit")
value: 5.0; mm
